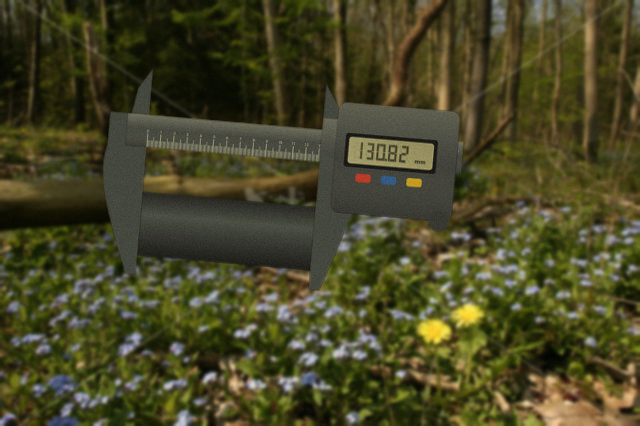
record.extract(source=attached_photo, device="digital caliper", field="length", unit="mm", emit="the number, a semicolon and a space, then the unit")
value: 130.82; mm
